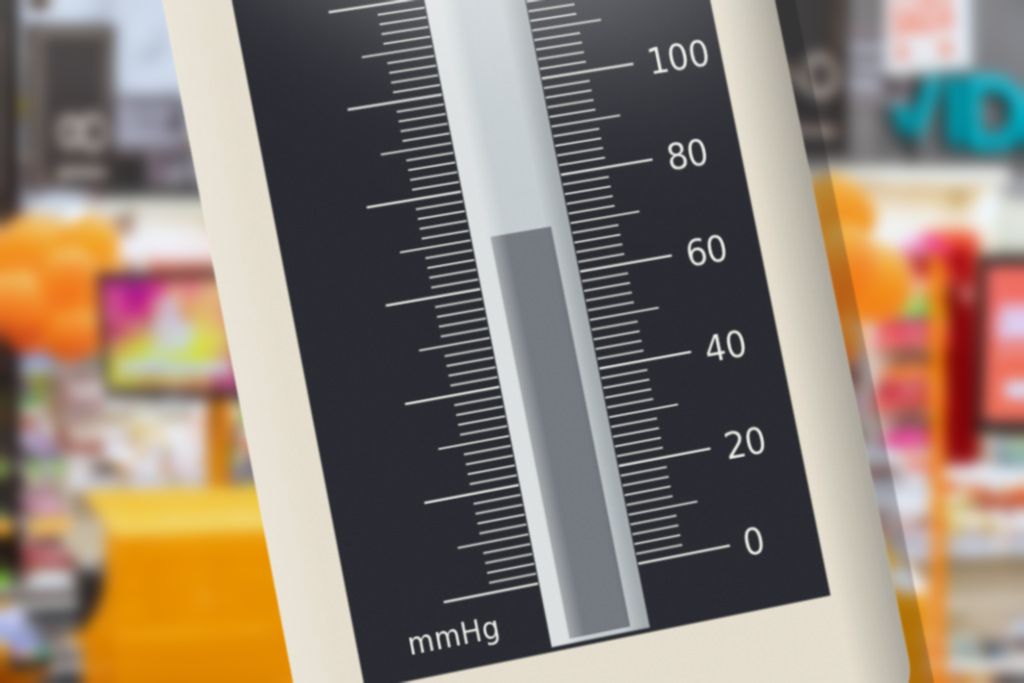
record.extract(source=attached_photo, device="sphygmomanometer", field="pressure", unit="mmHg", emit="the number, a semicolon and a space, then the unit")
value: 70; mmHg
